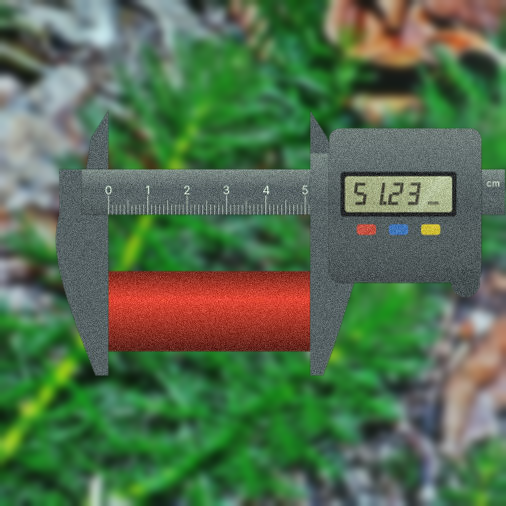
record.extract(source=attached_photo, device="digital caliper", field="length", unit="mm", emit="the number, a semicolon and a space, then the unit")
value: 51.23; mm
